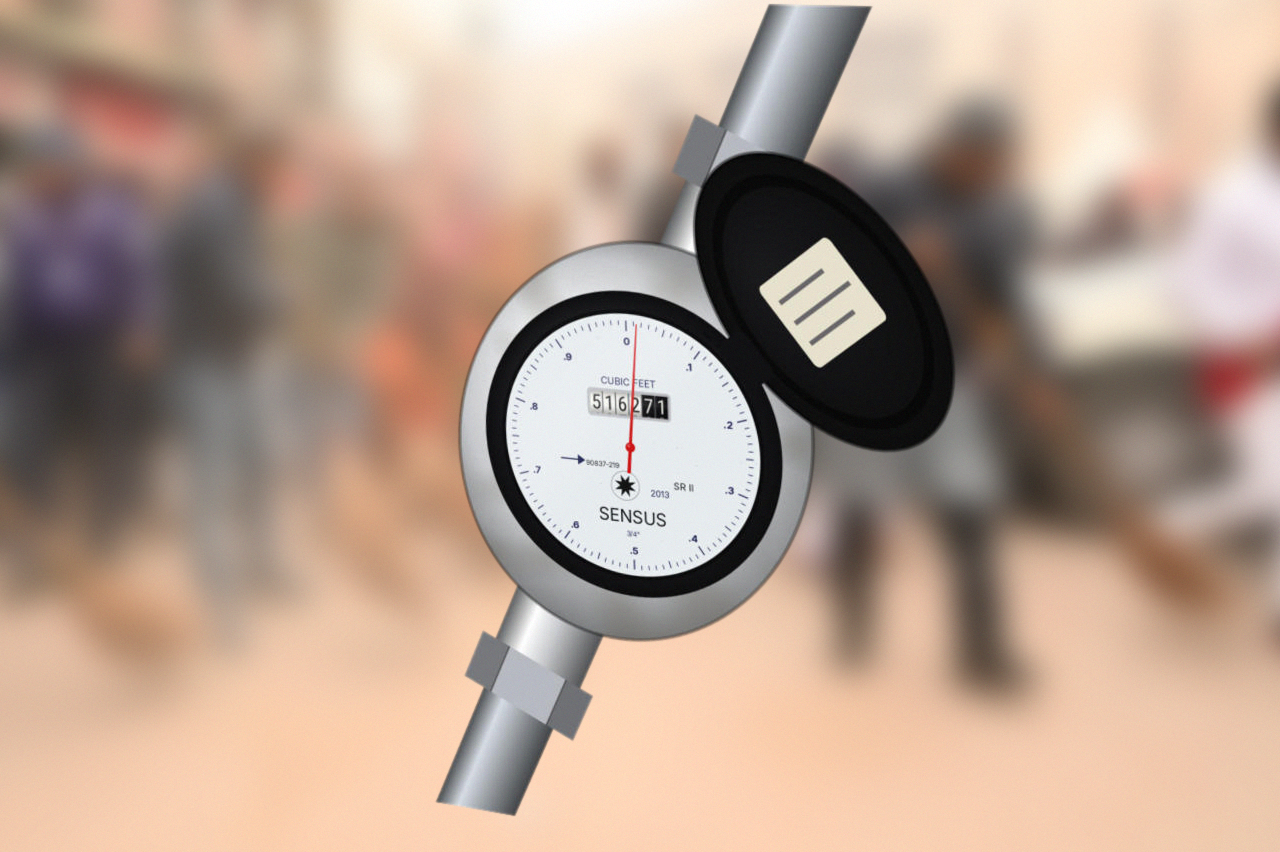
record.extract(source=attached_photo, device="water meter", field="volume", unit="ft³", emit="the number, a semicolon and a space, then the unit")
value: 516271.01; ft³
